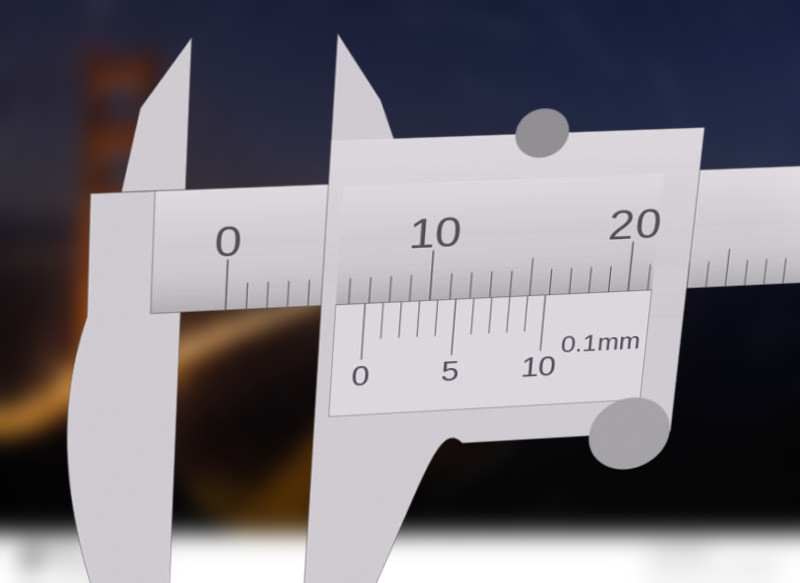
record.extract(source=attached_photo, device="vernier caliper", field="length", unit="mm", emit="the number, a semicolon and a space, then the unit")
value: 6.8; mm
